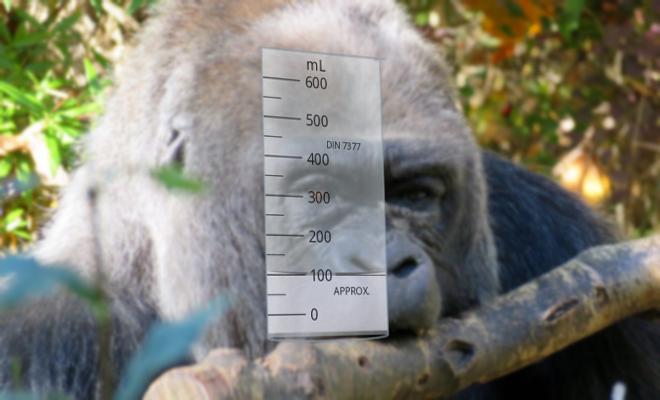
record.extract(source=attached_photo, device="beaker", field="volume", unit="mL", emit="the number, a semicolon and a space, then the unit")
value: 100; mL
